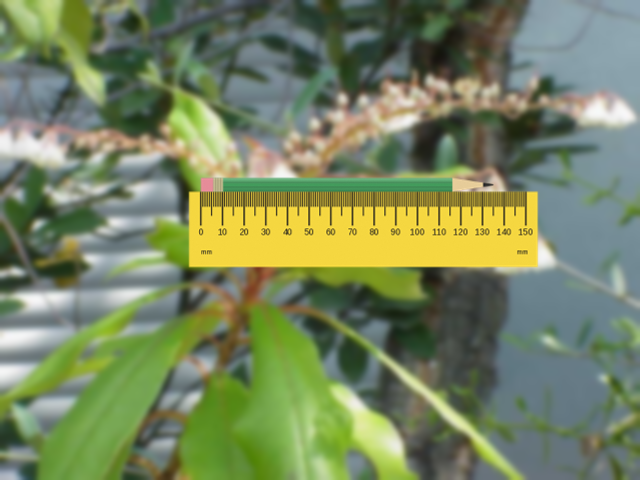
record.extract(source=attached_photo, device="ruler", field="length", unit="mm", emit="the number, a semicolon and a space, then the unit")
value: 135; mm
